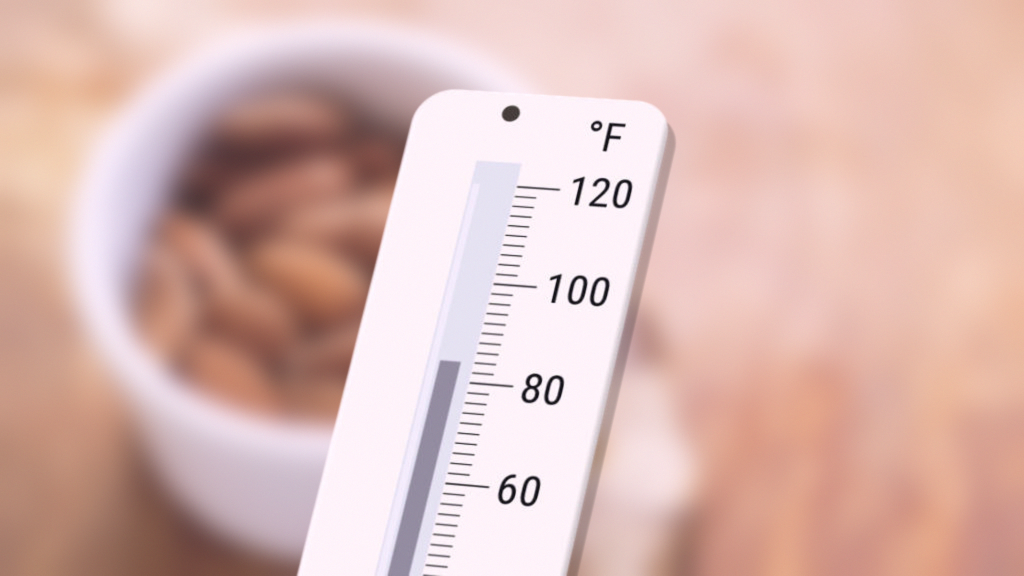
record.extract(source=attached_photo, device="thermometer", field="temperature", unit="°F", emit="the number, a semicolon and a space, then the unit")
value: 84; °F
